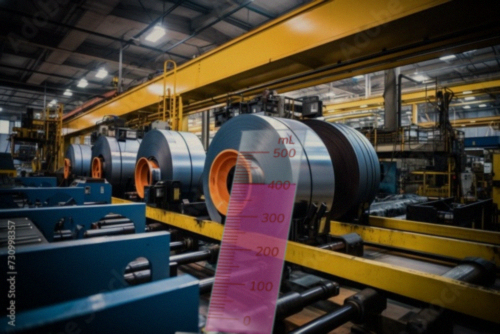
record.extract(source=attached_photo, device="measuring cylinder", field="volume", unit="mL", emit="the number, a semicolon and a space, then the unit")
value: 400; mL
